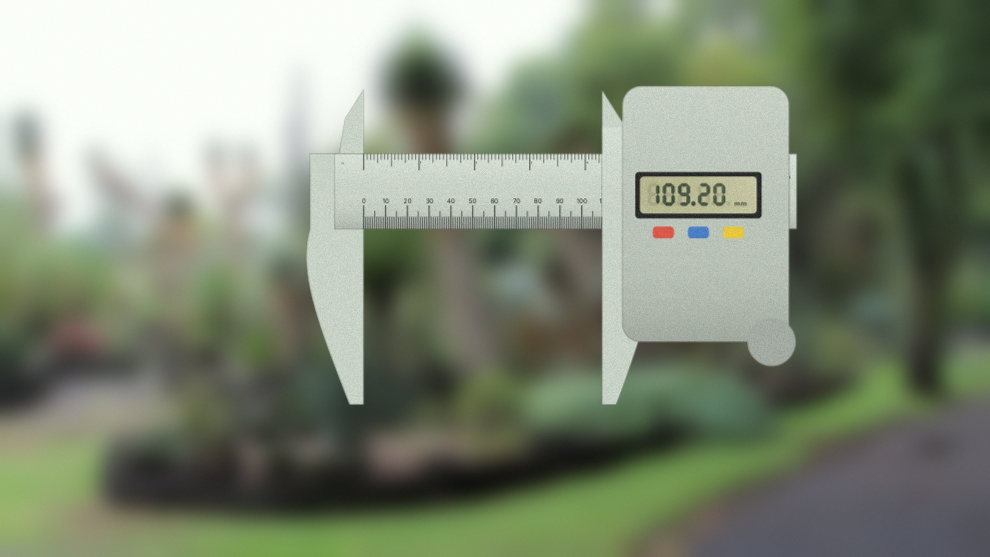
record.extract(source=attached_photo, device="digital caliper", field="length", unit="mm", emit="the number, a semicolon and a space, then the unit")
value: 109.20; mm
